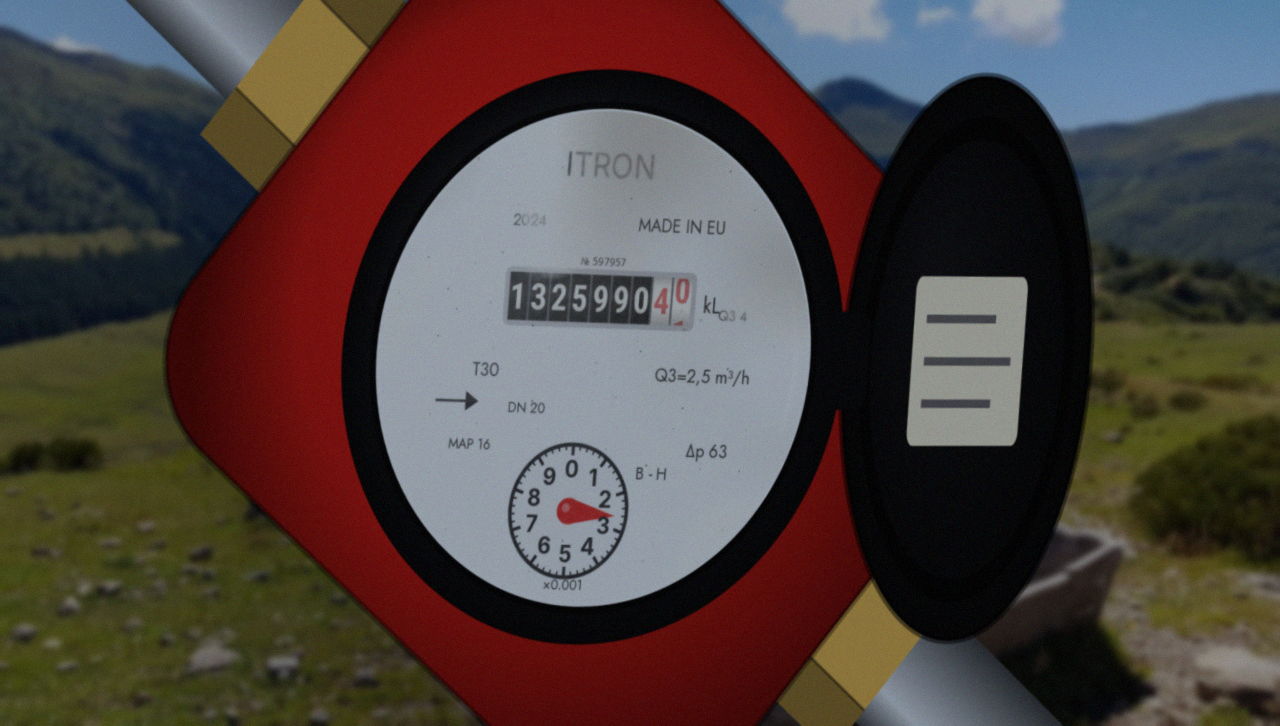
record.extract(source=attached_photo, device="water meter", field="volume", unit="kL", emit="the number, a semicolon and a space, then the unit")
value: 1325990.402; kL
